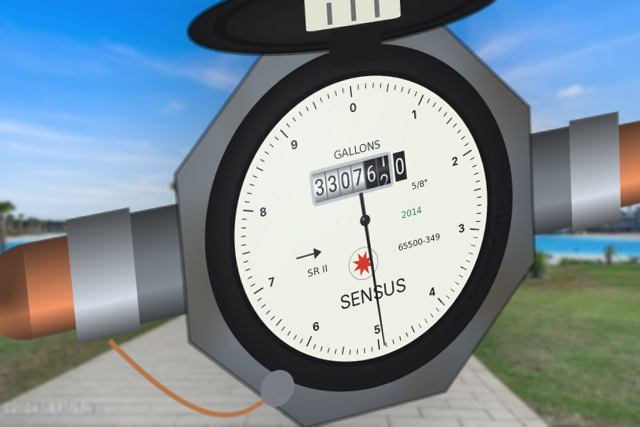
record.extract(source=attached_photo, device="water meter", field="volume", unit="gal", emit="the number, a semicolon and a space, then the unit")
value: 3307614.9; gal
